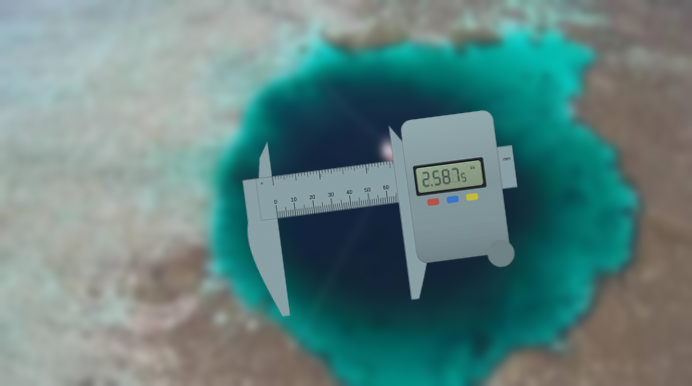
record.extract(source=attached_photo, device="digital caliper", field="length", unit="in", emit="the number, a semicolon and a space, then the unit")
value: 2.5875; in
